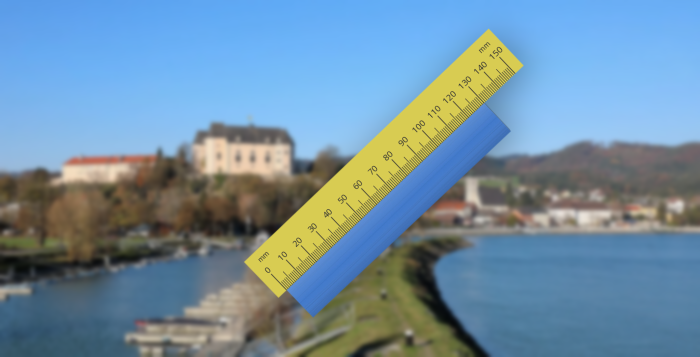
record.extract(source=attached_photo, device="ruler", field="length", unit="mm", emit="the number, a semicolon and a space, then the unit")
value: 130; mm
